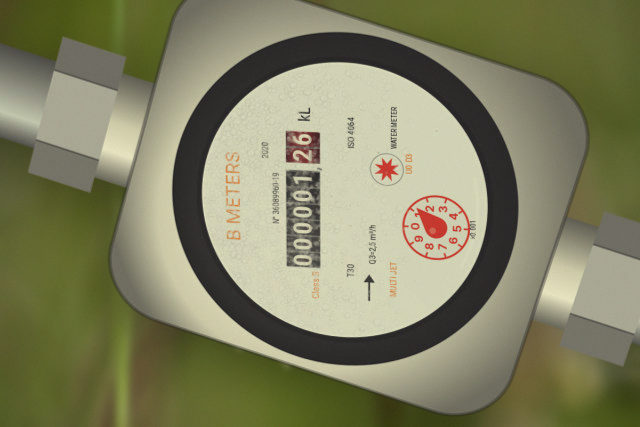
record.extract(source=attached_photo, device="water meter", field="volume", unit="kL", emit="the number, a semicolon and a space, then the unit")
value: 1.261; kL
